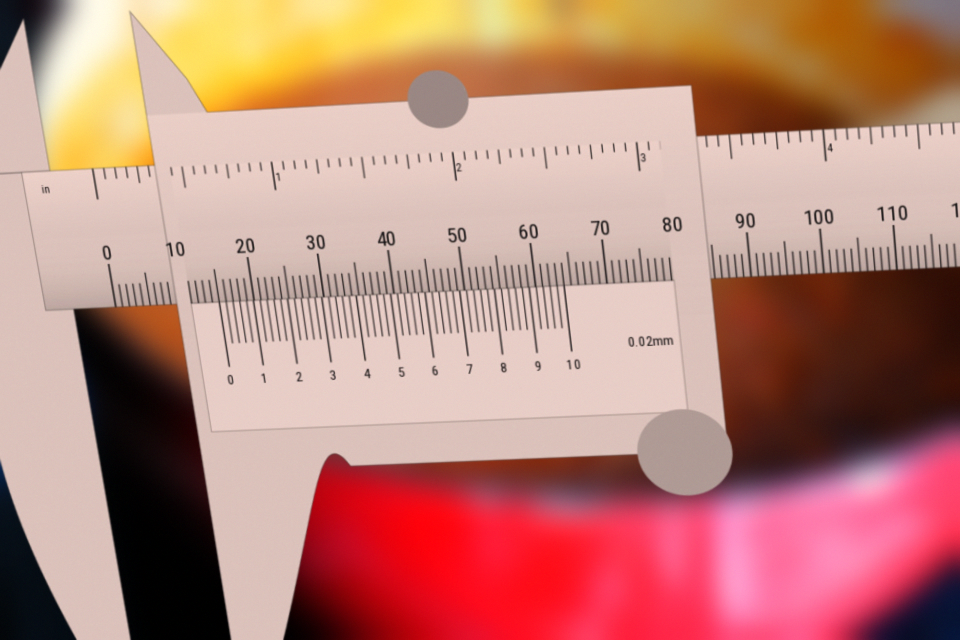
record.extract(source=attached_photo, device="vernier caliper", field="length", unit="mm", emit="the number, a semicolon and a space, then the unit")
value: 15.0; mm
